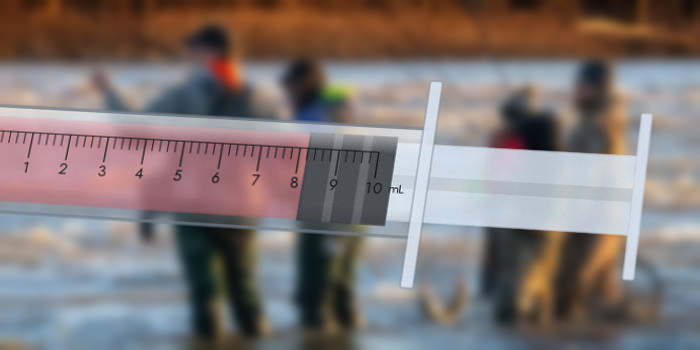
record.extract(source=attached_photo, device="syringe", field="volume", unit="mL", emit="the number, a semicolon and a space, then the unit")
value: 8.2; mL
